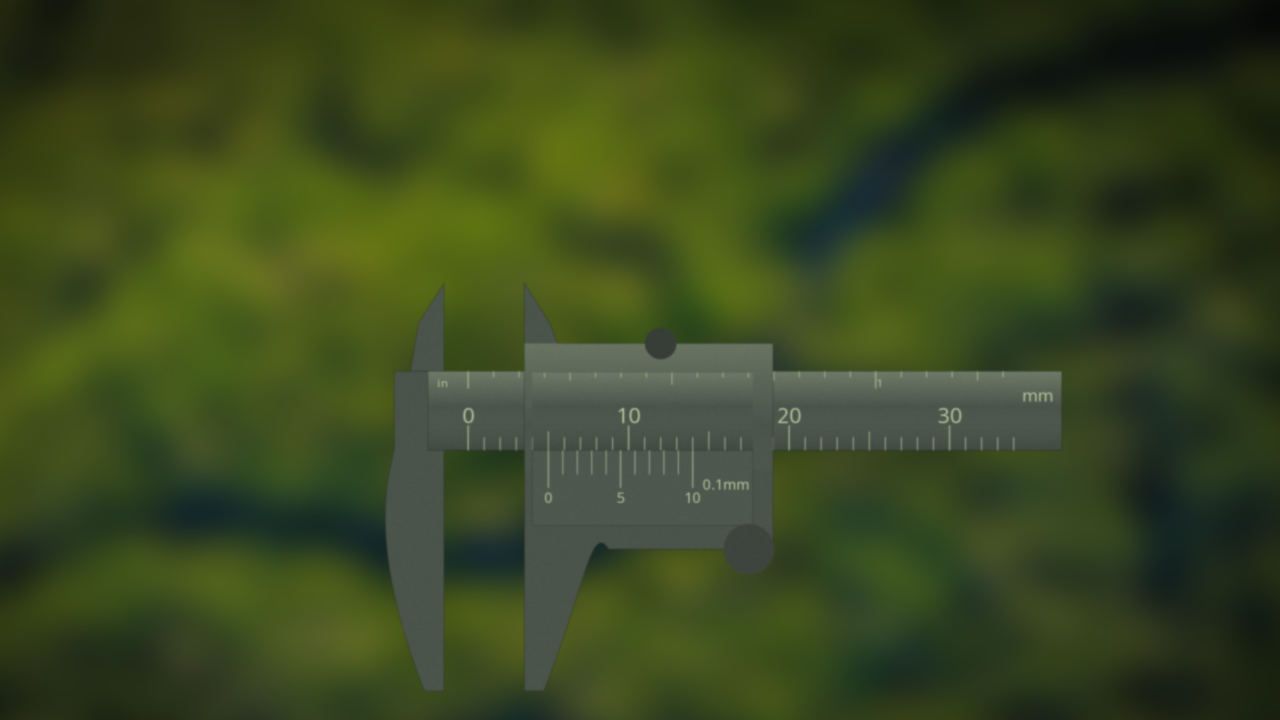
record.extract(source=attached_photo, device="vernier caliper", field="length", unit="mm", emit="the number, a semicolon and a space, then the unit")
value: 5.0; mm
